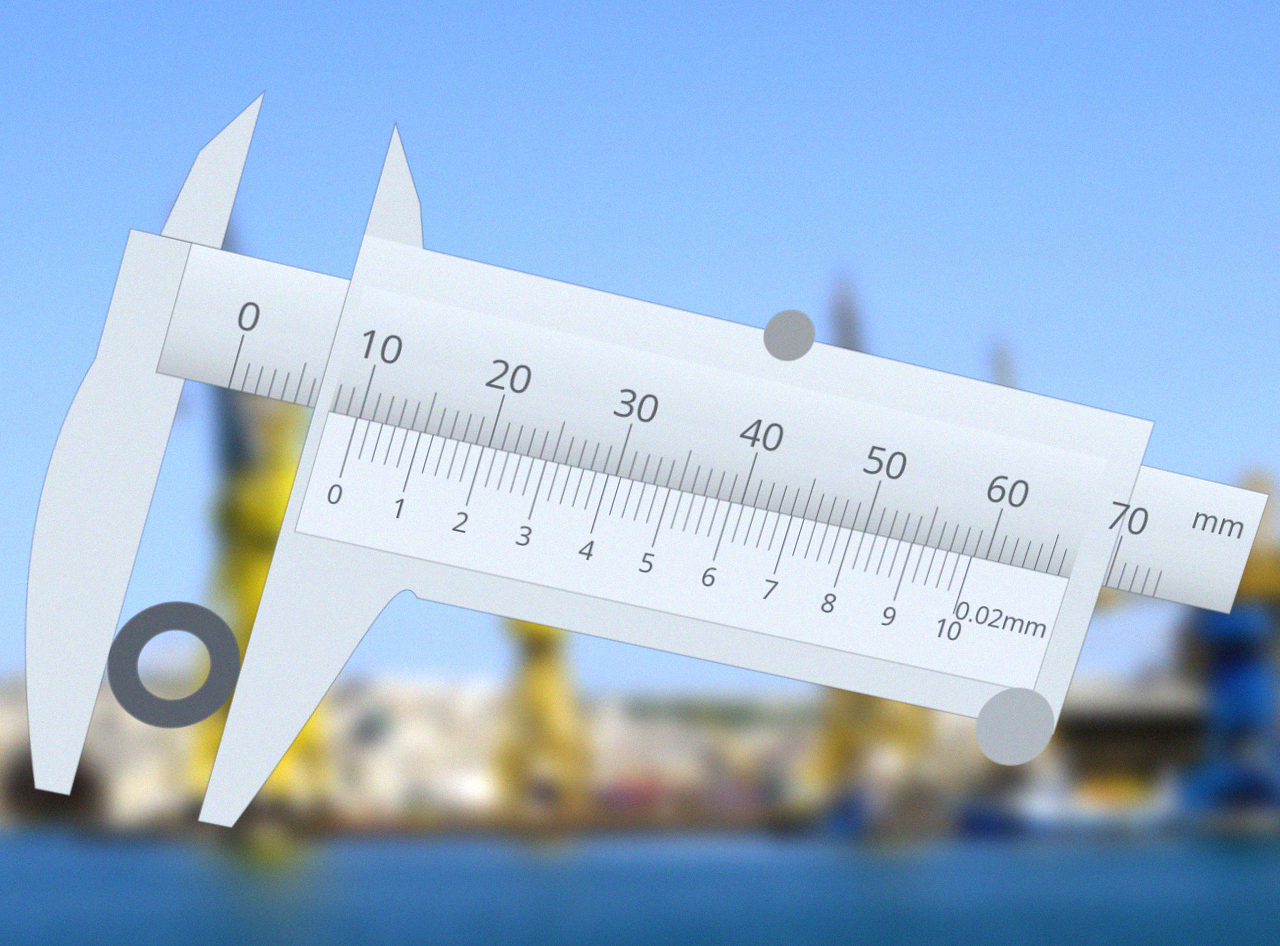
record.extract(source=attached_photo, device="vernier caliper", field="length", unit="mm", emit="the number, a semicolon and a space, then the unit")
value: 9.8; mm
